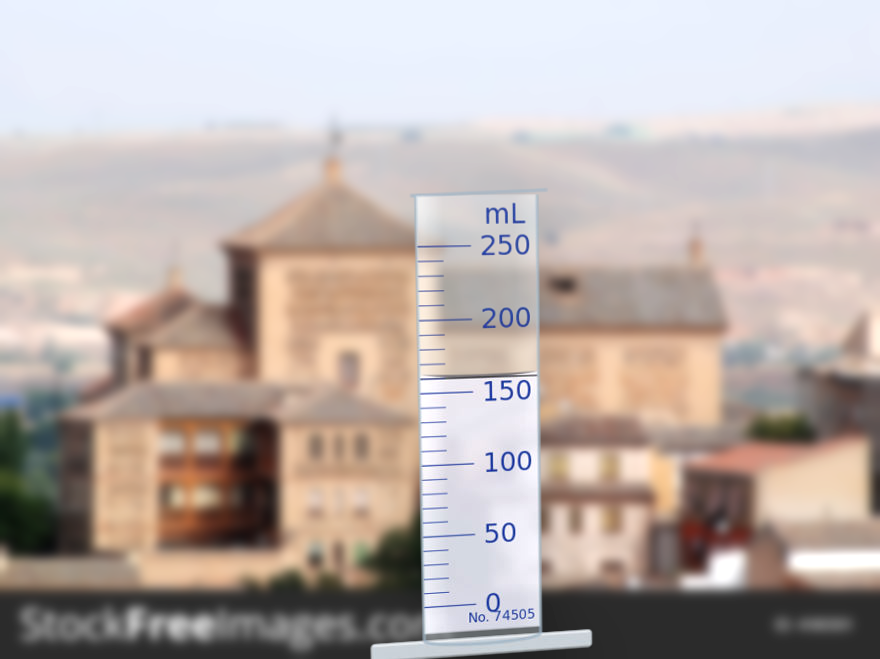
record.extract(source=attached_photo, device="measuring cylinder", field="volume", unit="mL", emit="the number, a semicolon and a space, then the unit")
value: 160; mL
